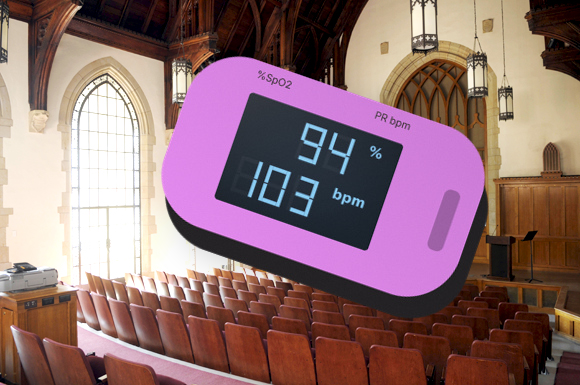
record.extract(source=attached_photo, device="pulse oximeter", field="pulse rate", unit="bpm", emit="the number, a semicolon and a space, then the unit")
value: 103; bpm
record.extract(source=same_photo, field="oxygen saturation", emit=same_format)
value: 94; %
